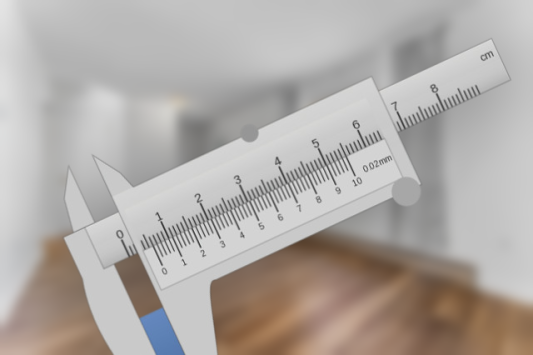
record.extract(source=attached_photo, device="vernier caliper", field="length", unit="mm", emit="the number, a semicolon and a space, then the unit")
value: 6.0; mm
